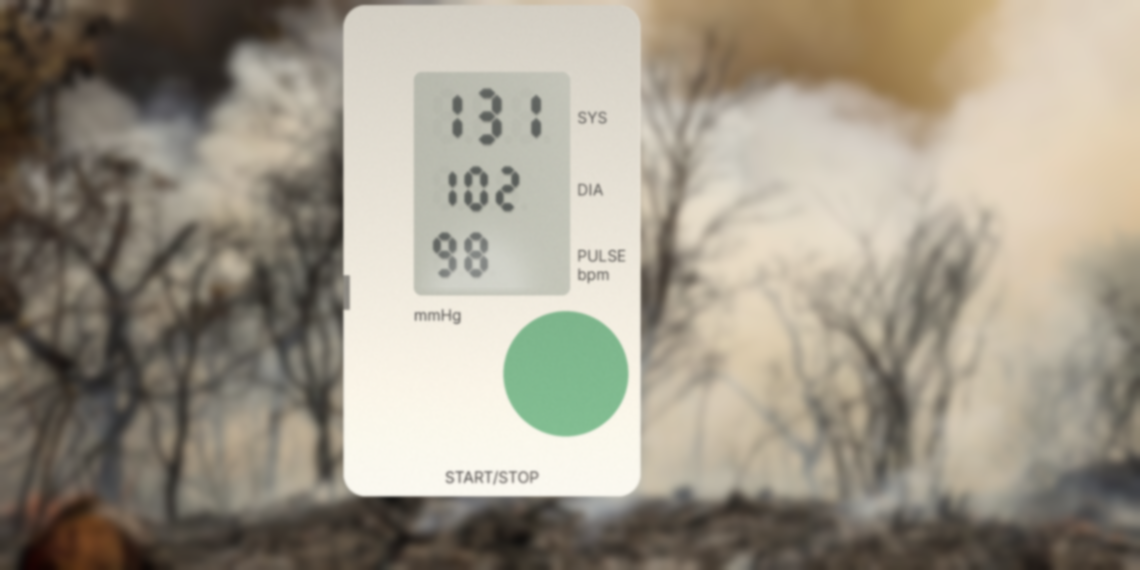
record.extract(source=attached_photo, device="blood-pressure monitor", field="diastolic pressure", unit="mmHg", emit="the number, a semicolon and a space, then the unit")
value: 102; mmHg
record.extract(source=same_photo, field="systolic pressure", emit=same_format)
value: 131; mmHg
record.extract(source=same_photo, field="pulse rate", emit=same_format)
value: 98; bpm
